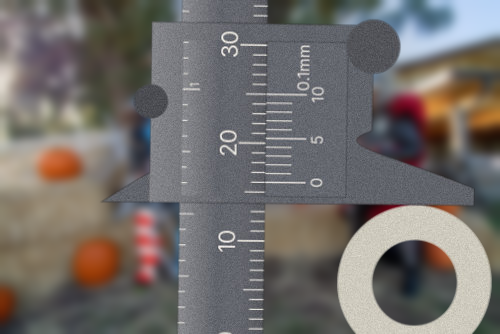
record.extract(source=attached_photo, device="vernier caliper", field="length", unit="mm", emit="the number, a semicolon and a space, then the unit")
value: 16.0; mm
